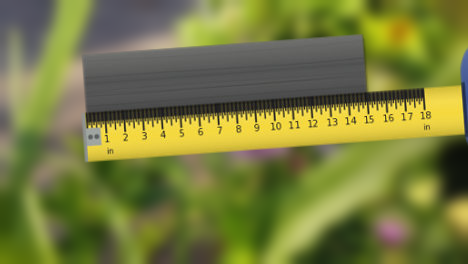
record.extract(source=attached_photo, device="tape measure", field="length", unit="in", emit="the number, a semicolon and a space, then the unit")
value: 15; in
